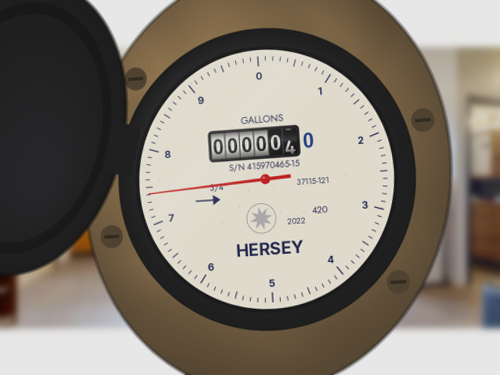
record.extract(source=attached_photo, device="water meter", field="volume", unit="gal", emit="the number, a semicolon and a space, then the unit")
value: 37.4; gal
